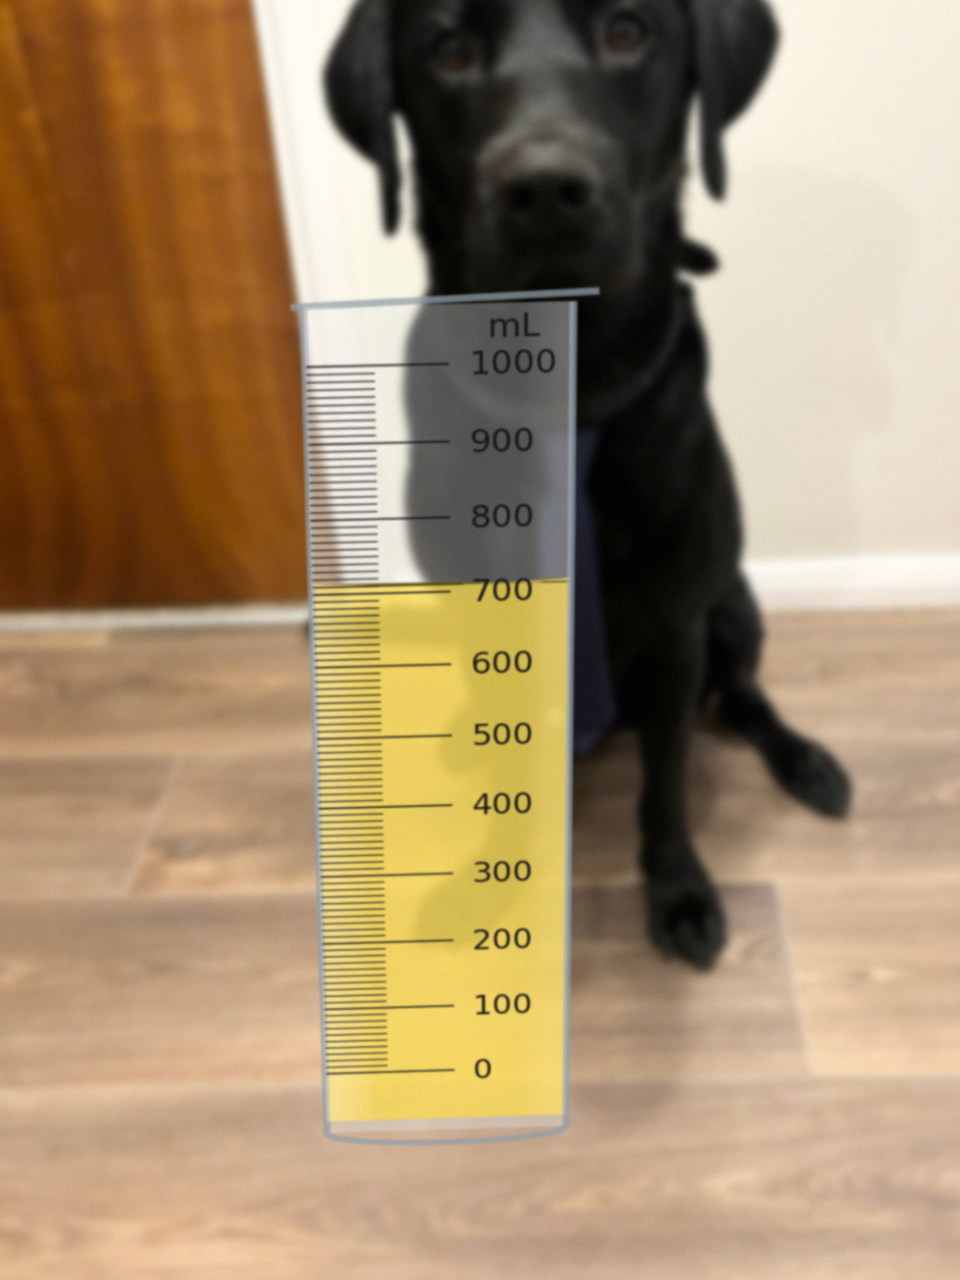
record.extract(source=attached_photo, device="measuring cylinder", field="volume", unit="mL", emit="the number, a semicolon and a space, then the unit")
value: 710; mL
